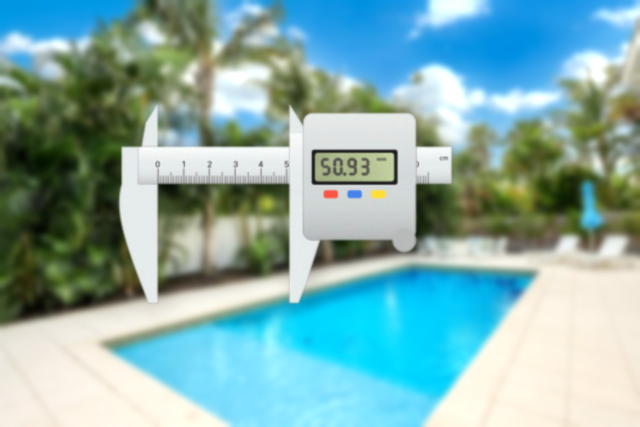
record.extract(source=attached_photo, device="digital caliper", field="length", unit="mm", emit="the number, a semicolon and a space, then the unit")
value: 50.93; mm
